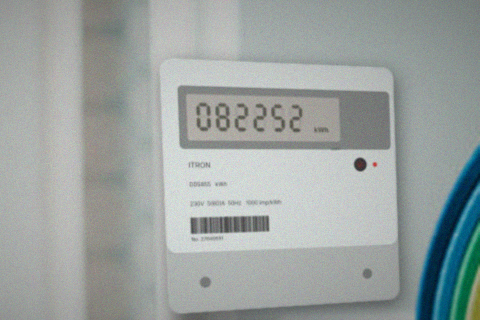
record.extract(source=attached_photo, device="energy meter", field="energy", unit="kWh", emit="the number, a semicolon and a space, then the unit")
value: 82252; kWh
